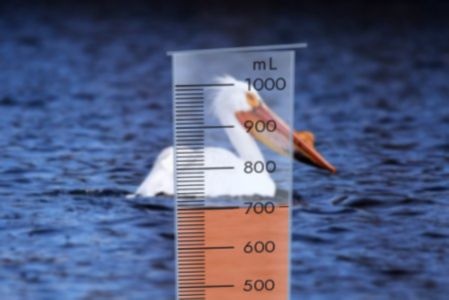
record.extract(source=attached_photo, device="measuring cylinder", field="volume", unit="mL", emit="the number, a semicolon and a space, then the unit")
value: 700; mL
